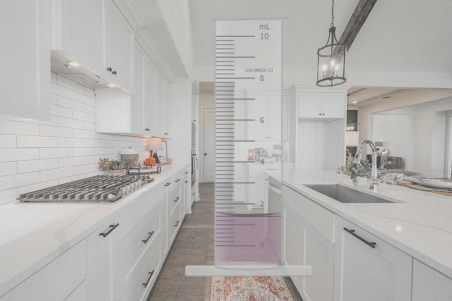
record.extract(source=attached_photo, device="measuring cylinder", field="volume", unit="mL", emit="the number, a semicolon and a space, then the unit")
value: 1.4; mL
